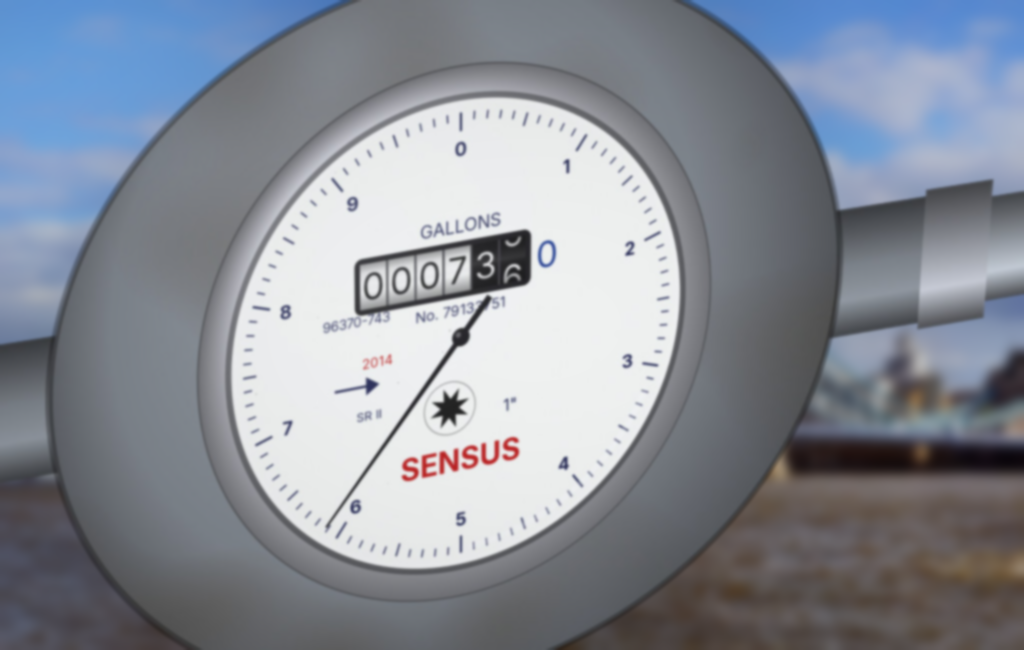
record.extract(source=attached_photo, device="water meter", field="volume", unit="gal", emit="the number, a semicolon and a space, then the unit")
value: 7356.1; gal
